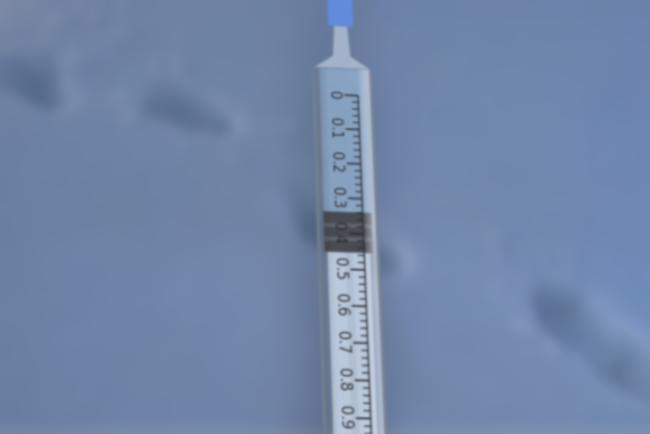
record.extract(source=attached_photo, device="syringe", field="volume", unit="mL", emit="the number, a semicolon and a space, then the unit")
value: 0.34; mL
